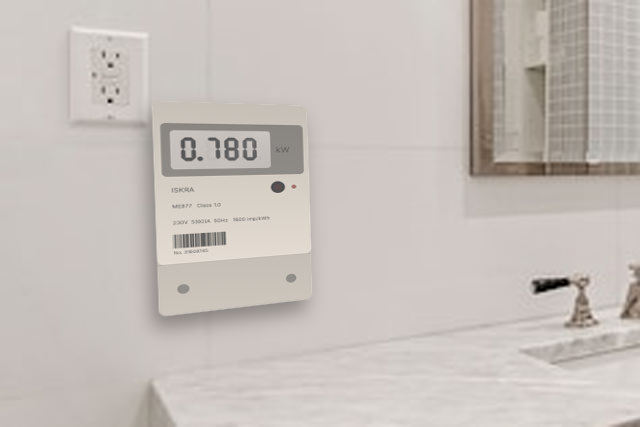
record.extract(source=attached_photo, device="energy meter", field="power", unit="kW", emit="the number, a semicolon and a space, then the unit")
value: 0.780; kW
